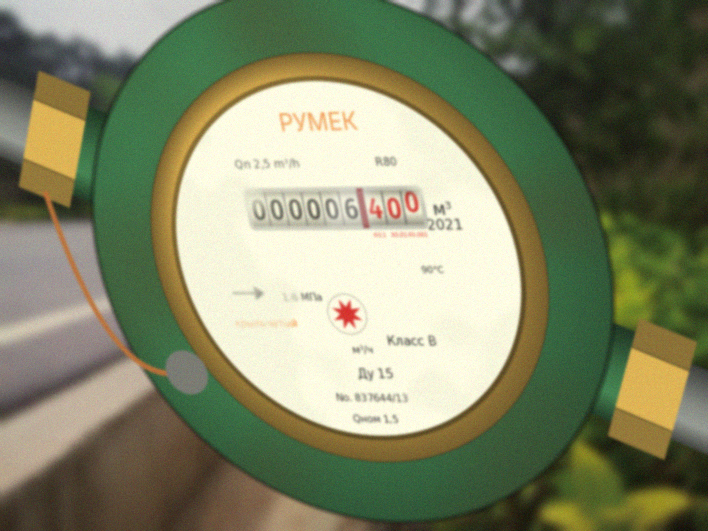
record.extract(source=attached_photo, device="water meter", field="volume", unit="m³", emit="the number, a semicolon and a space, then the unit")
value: 6.400; m³
